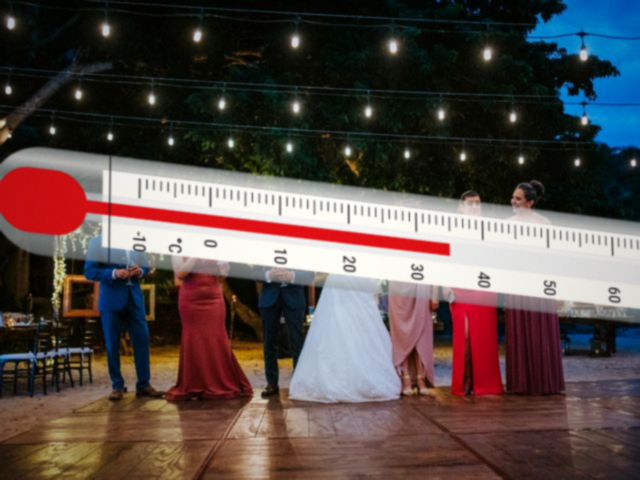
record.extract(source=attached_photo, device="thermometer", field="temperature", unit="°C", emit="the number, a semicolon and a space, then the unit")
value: 35; °C
